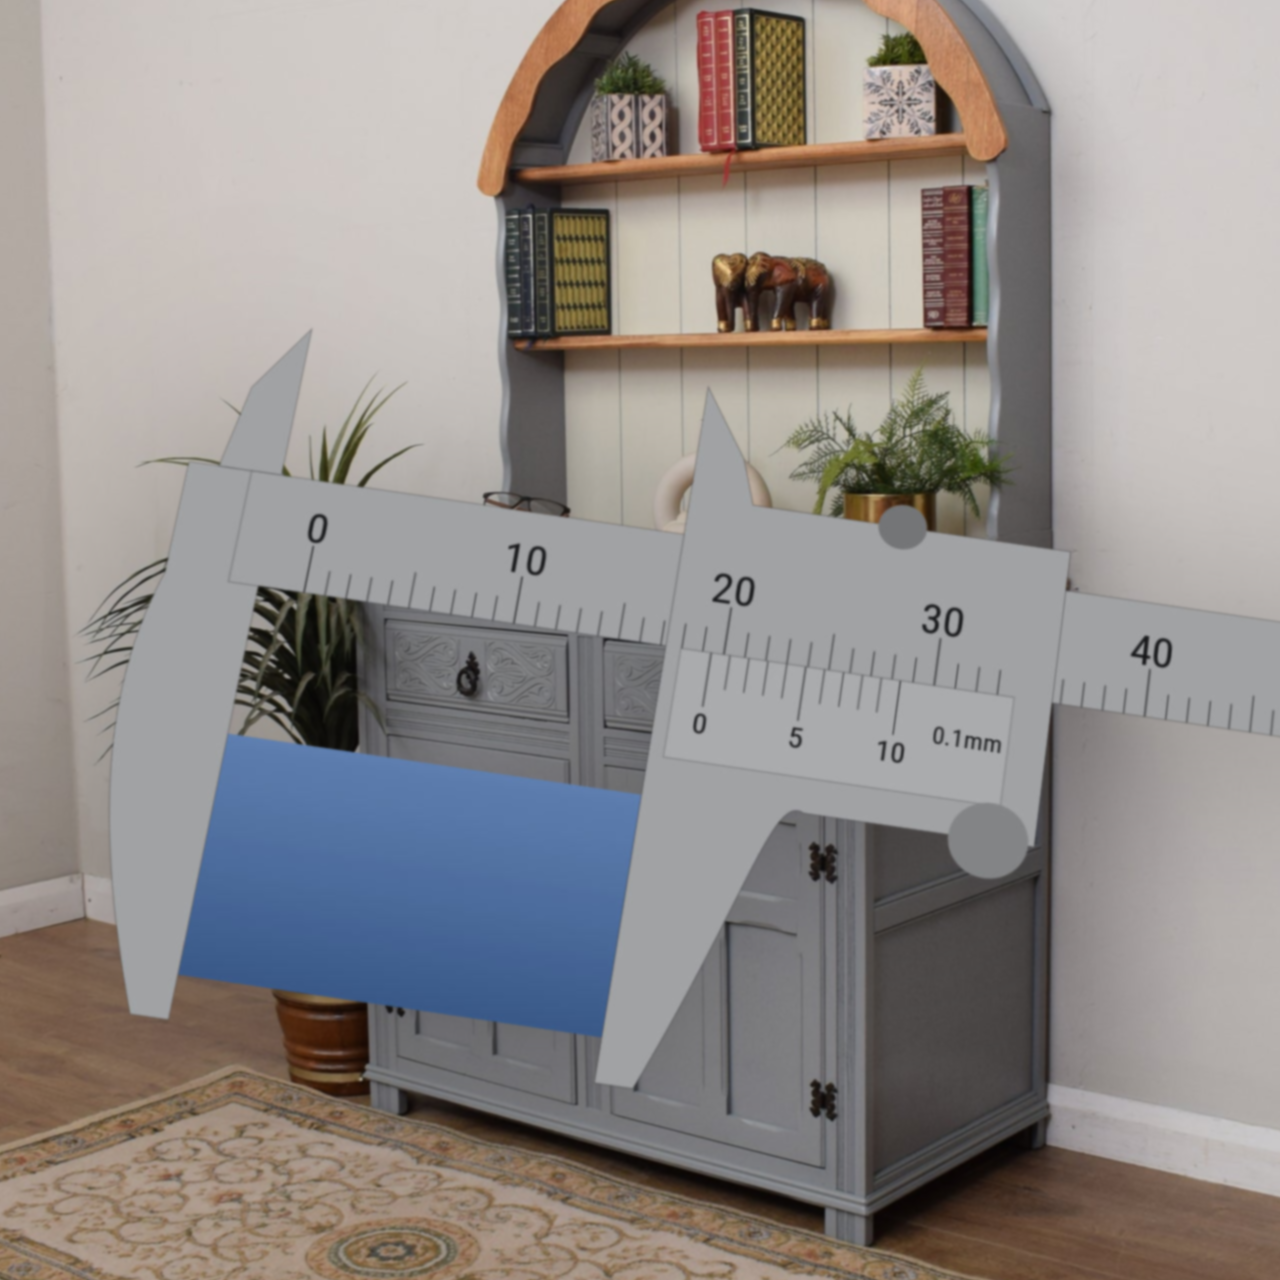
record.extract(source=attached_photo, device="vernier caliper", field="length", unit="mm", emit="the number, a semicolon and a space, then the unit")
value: 19.4; mm
